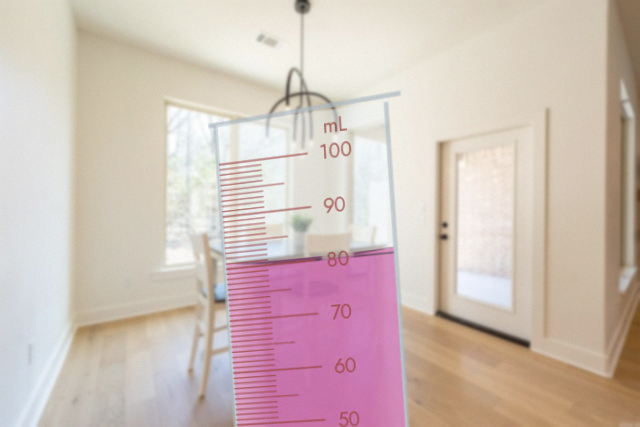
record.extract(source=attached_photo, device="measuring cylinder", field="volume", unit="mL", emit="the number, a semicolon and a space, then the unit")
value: 80; mL
